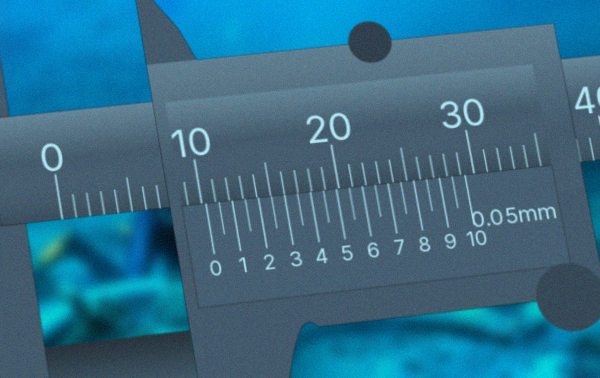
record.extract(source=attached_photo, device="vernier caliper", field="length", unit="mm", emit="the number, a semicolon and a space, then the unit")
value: 10.3; mm
